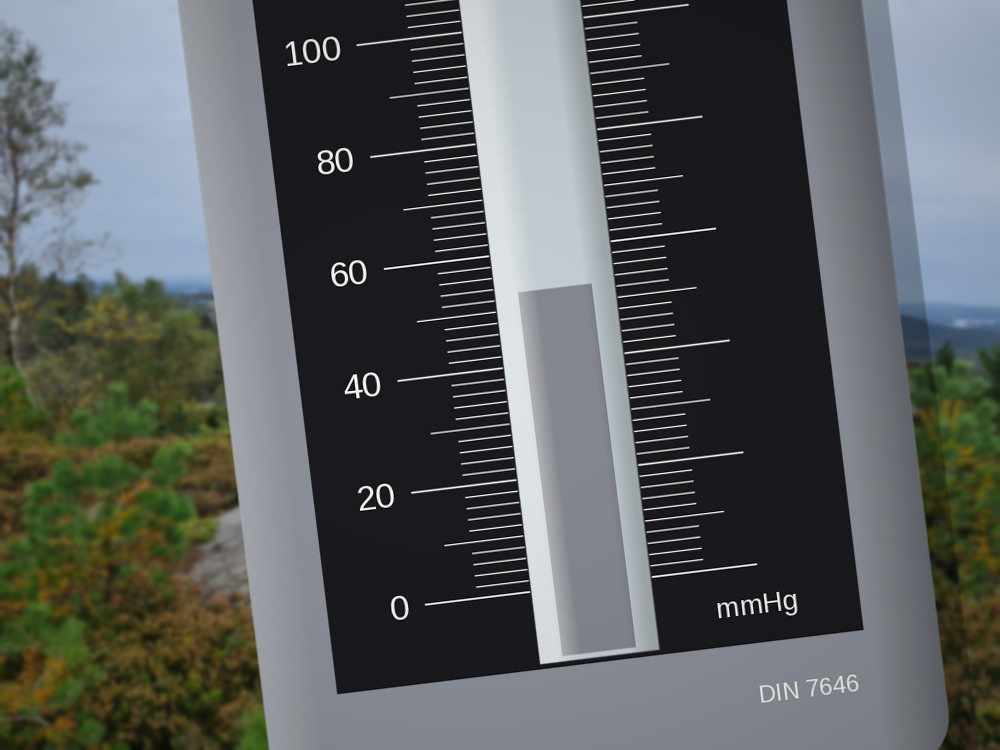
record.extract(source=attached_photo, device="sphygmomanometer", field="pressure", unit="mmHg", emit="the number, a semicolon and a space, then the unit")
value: 53; mmHg
